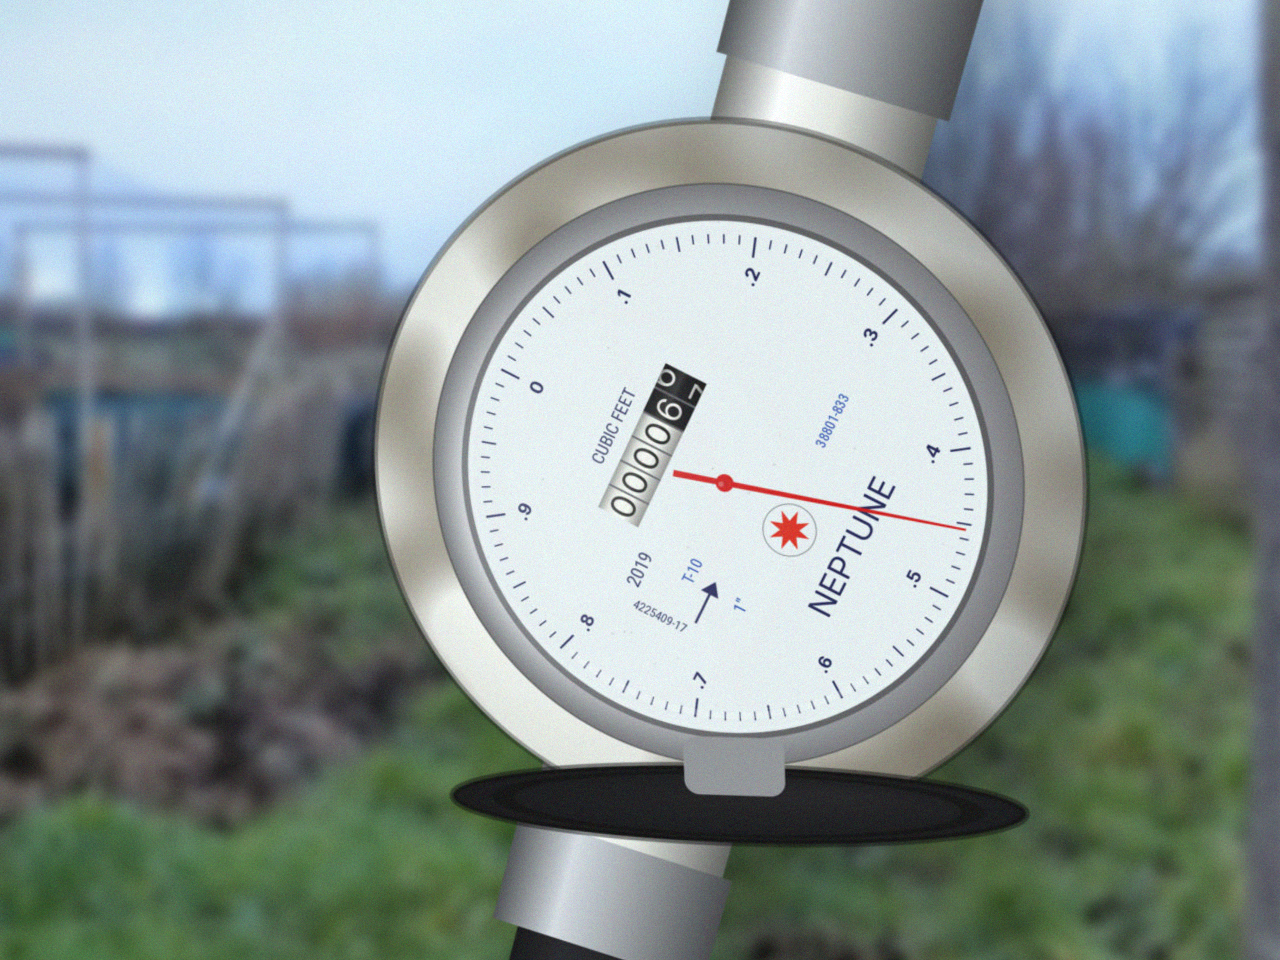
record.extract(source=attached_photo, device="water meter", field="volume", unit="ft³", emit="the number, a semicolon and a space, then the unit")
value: 66.45; ft³
